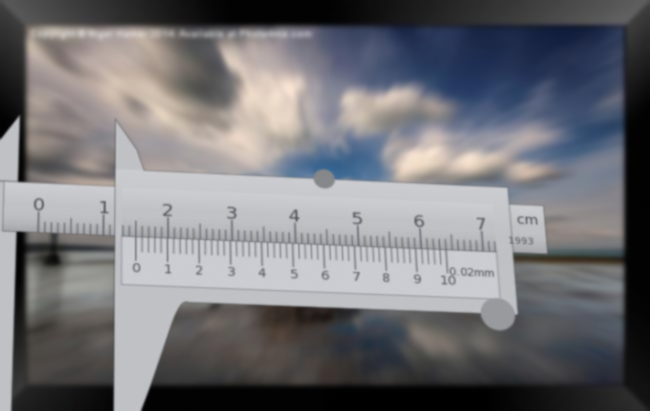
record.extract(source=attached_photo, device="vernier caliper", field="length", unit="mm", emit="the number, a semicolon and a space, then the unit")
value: 15.0; mm
